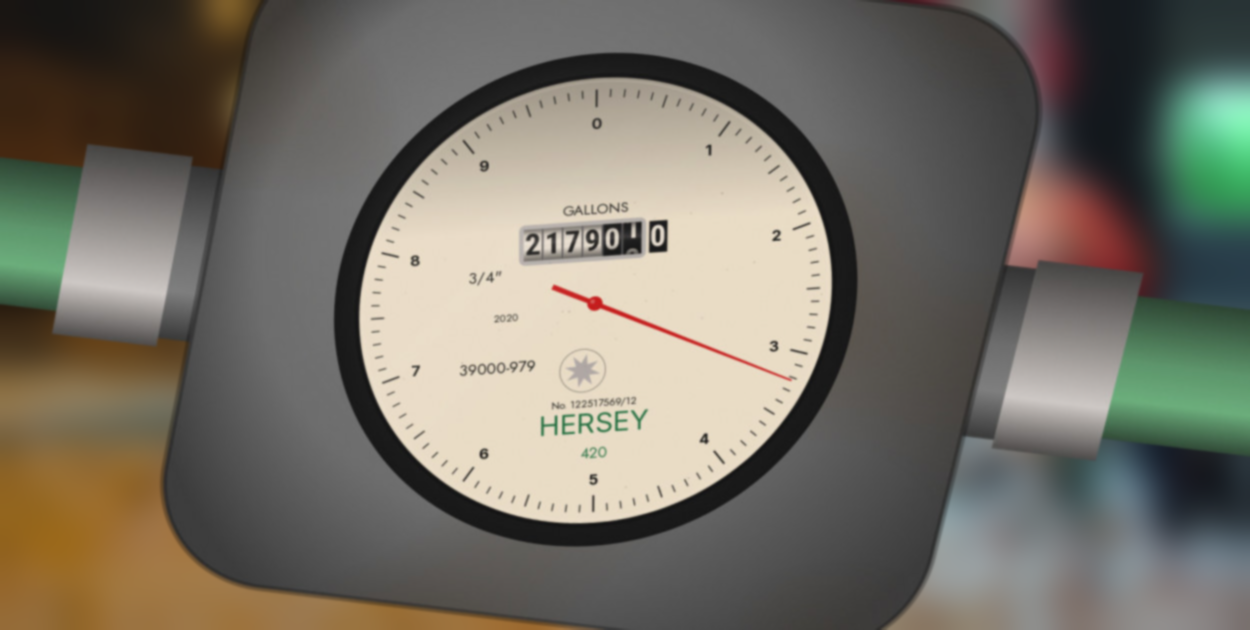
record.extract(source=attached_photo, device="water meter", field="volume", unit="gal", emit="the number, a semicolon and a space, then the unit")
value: 2179013.2; gal
